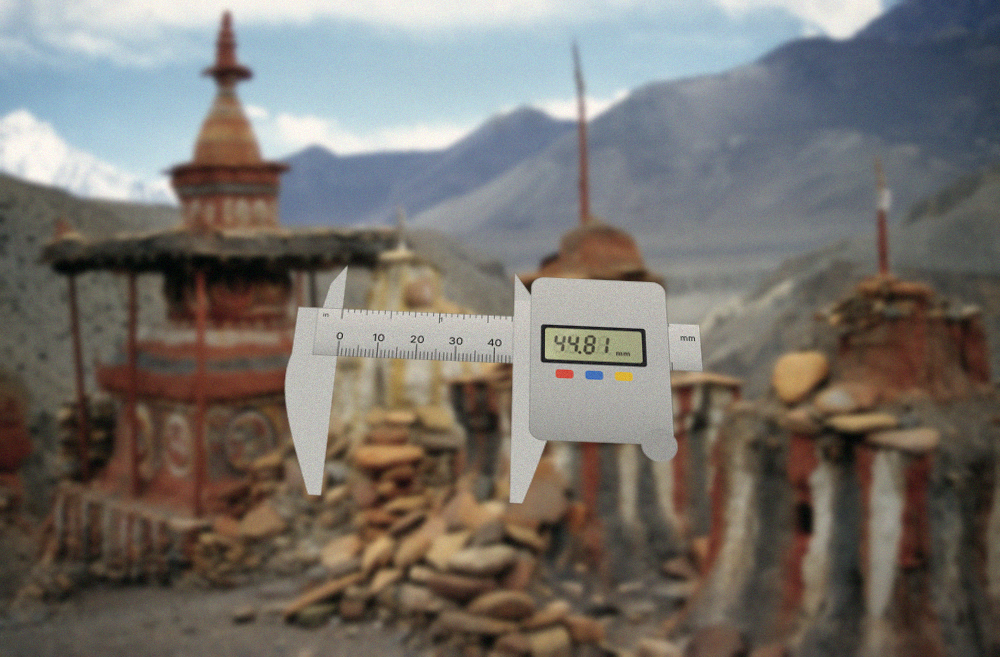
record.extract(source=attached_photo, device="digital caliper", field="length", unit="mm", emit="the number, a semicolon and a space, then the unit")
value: 44.81; mm
